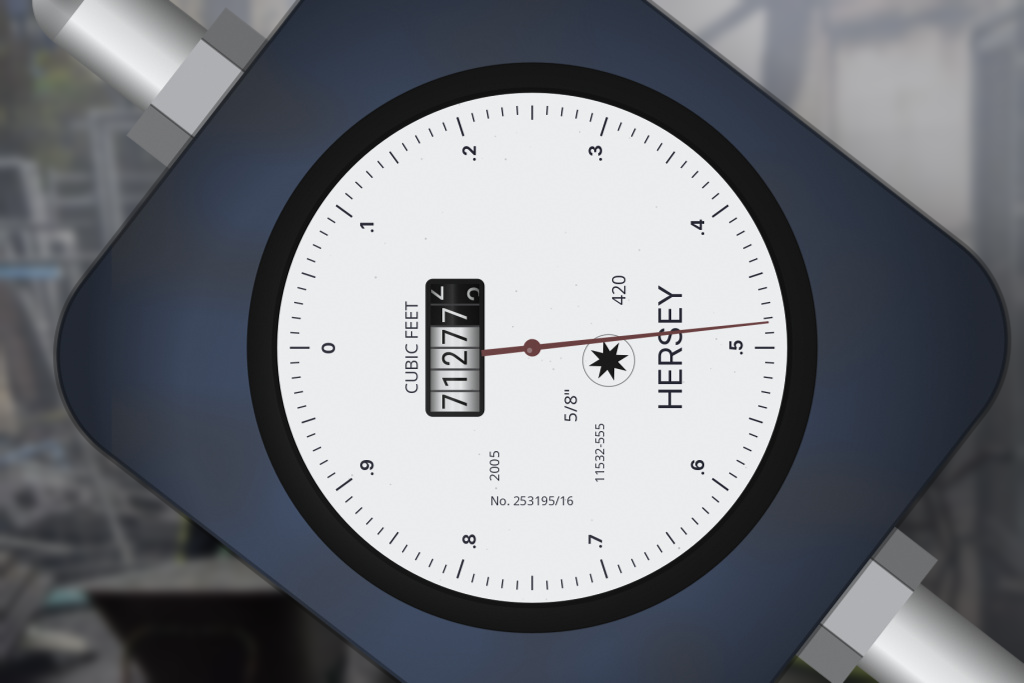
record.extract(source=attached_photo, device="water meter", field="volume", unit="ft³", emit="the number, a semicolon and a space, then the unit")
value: 712772.48; ft³
